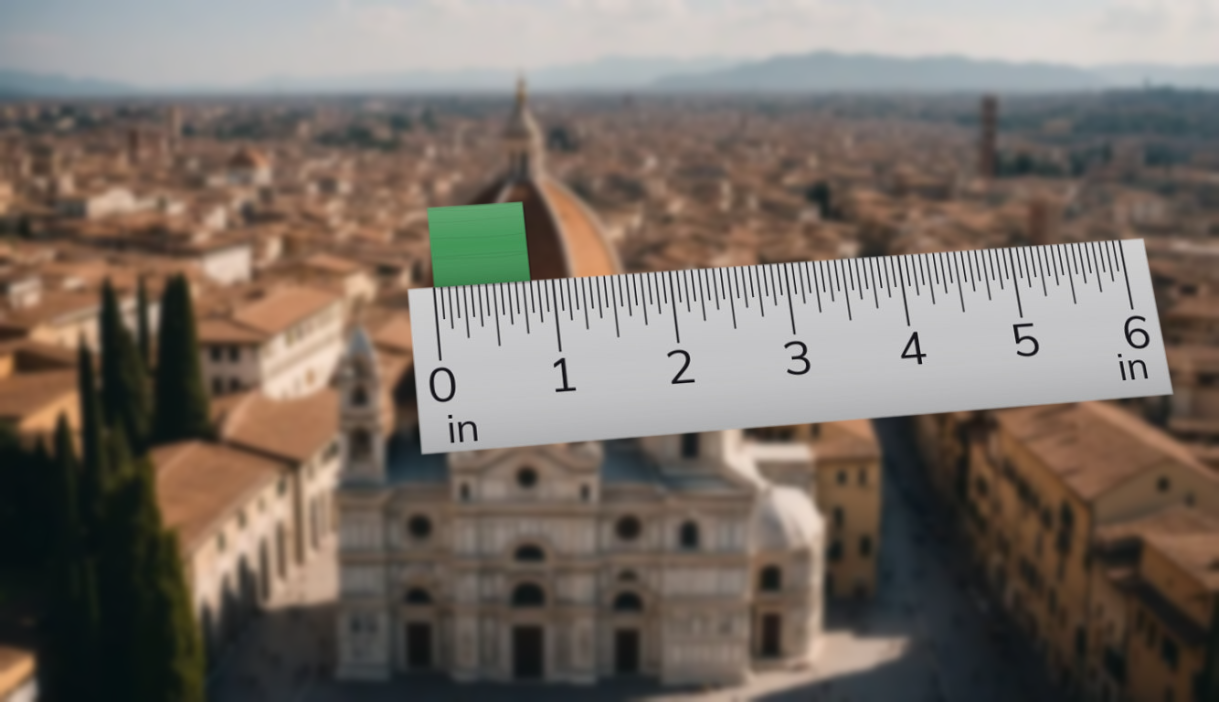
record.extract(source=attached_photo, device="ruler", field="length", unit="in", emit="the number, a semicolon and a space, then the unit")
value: 0.8125; in
